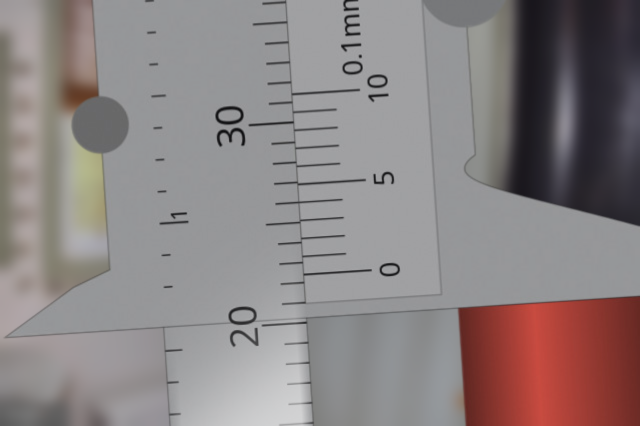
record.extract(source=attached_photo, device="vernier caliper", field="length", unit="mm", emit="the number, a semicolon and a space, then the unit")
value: 22.4; mm
